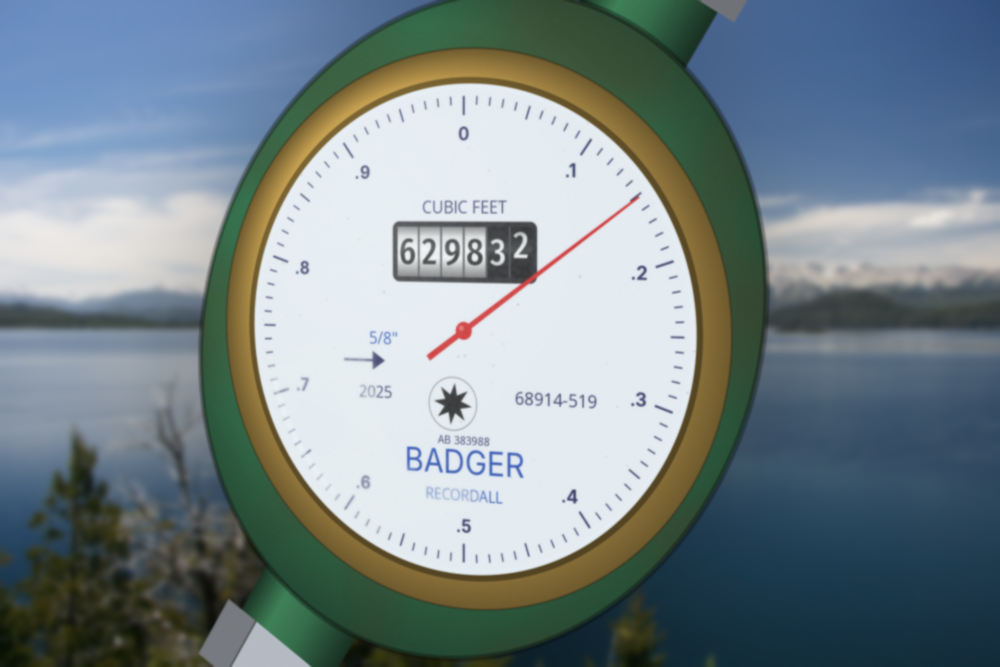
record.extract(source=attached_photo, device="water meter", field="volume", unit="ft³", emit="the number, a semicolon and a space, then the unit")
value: 629832.15; ft³
